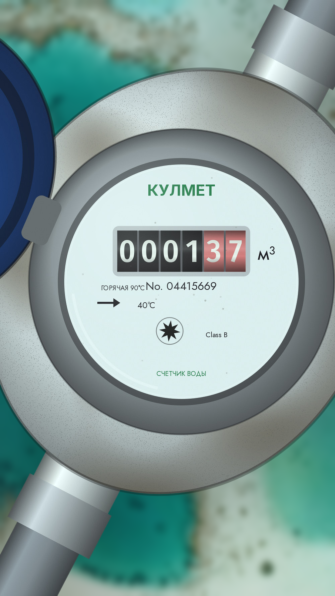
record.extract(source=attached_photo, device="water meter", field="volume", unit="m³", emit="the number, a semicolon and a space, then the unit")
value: 1.37; m³
